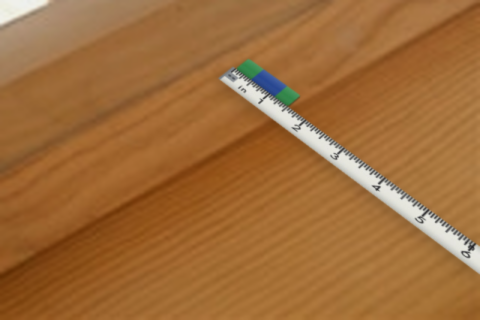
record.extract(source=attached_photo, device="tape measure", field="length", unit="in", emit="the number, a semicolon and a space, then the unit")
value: 1.5; in
